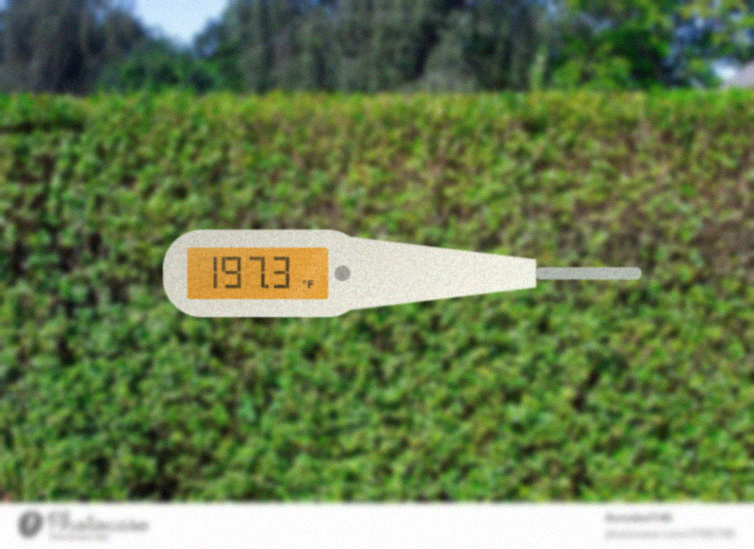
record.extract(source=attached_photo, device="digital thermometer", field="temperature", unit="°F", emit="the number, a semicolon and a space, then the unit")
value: 197.3; °F
